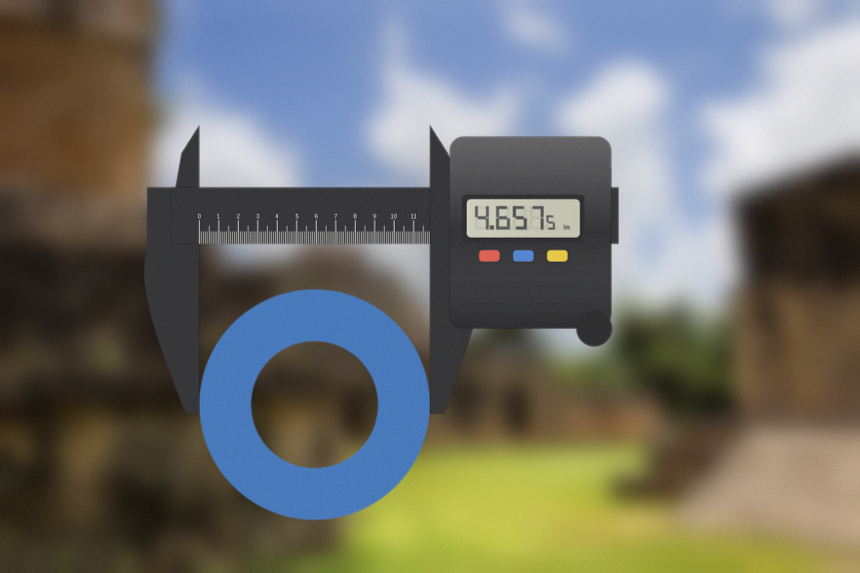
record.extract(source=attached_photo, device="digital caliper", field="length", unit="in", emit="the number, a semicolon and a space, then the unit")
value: 4.6575; in
